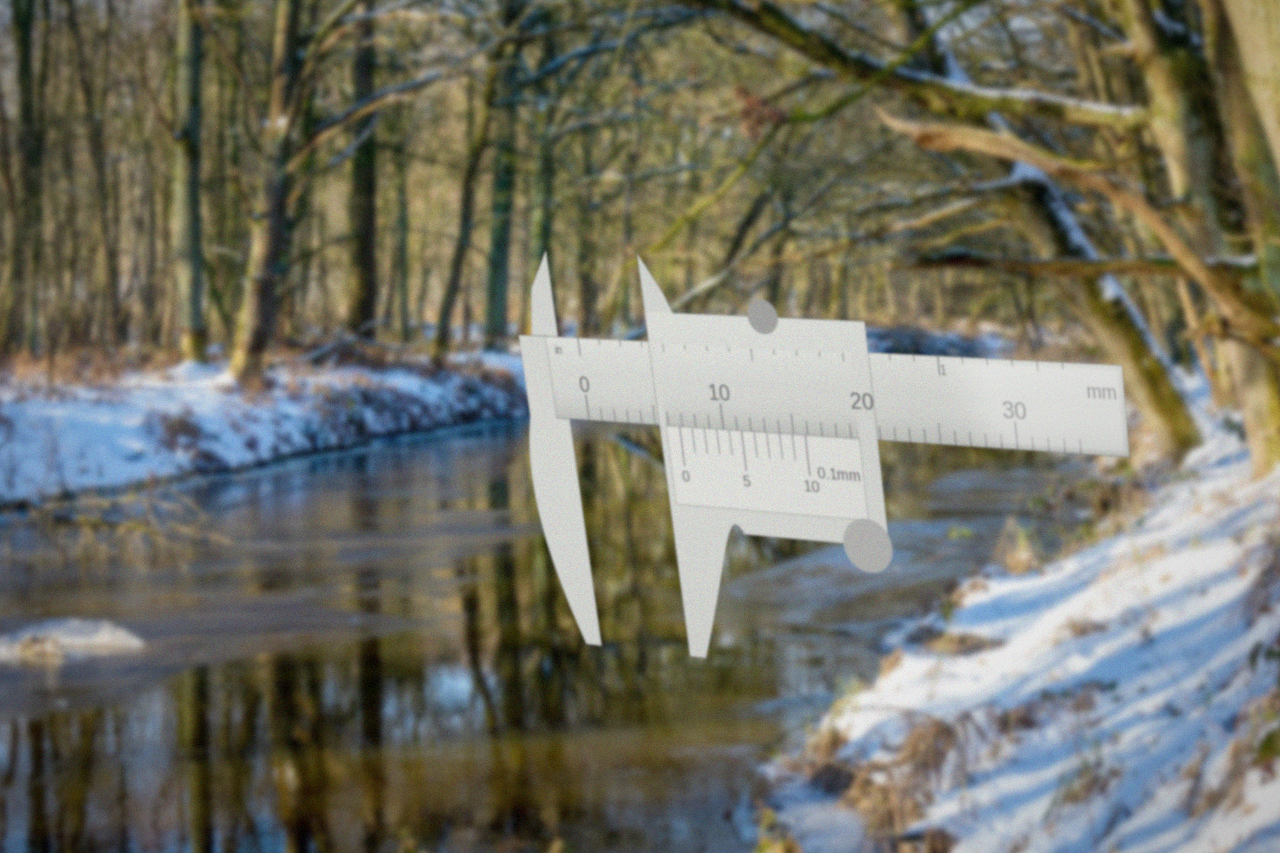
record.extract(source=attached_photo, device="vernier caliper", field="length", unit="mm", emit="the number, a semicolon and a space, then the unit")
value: 6.8; mm
